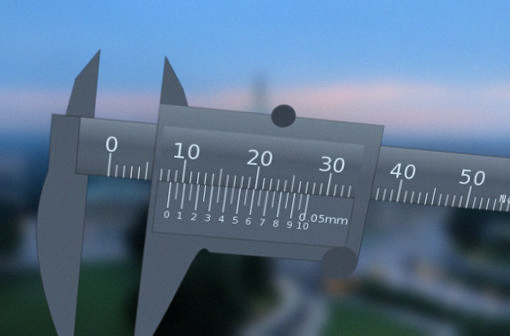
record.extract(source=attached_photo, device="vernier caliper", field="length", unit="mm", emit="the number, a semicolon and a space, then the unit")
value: 8.4; mm
